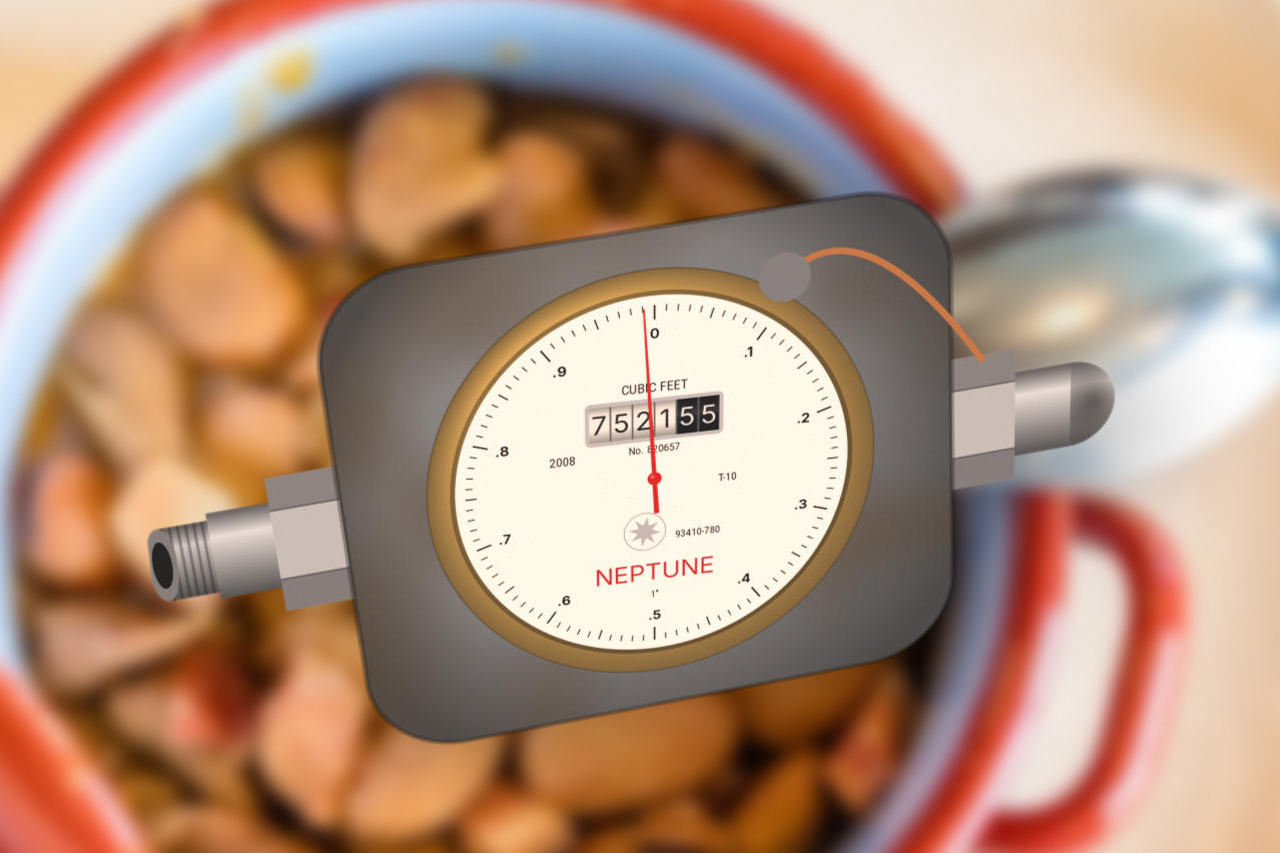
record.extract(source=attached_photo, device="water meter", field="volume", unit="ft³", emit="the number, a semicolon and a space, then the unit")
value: 752154.99; ft³
